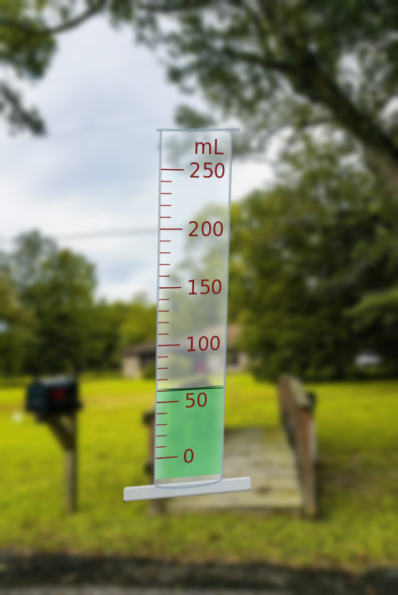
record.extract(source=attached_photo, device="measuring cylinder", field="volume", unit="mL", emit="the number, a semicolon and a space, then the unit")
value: 60; mL
